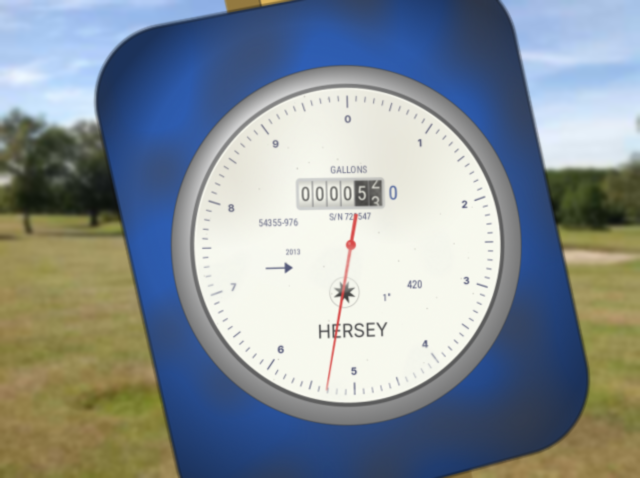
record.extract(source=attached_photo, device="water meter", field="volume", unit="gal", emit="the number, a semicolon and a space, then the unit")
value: 525.3; gal
